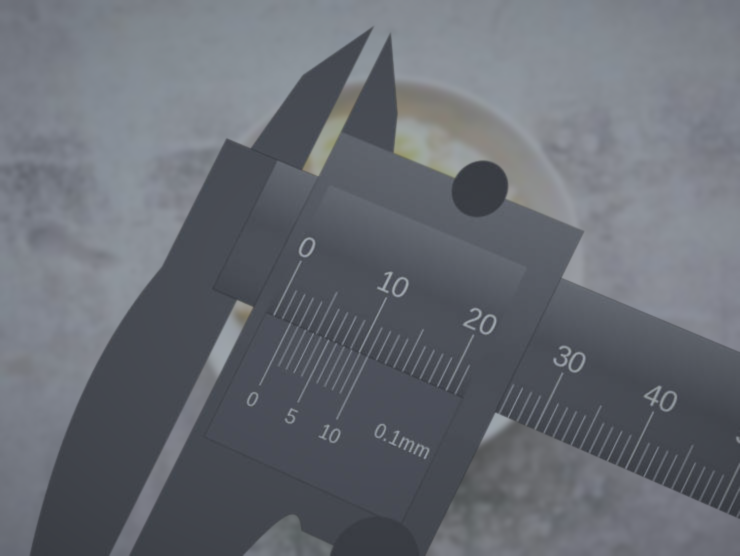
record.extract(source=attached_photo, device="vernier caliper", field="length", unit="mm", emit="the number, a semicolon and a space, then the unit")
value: 2.0; mm
